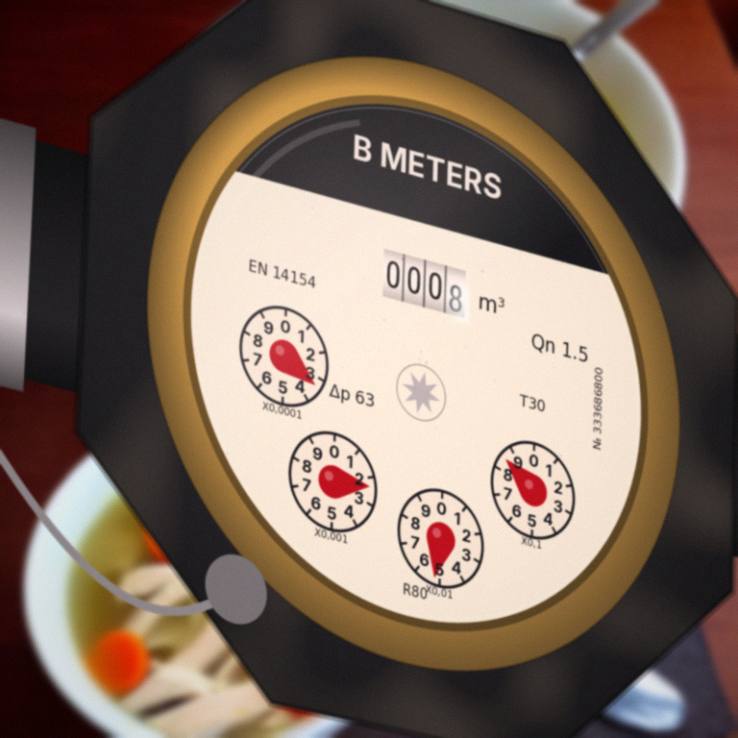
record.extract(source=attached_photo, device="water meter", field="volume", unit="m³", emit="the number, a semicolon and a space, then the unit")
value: 7.8523; m³
